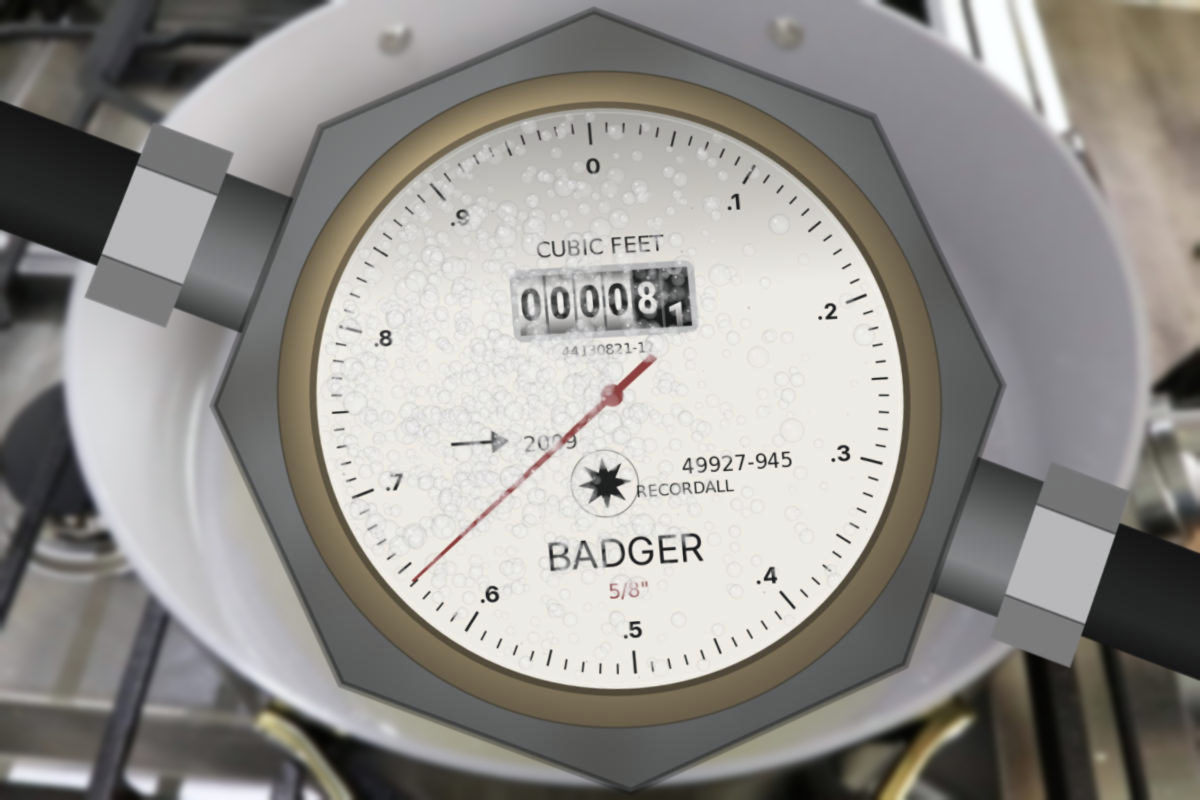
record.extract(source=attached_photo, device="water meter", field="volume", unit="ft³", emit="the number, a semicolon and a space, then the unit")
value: 80.64; ft³
